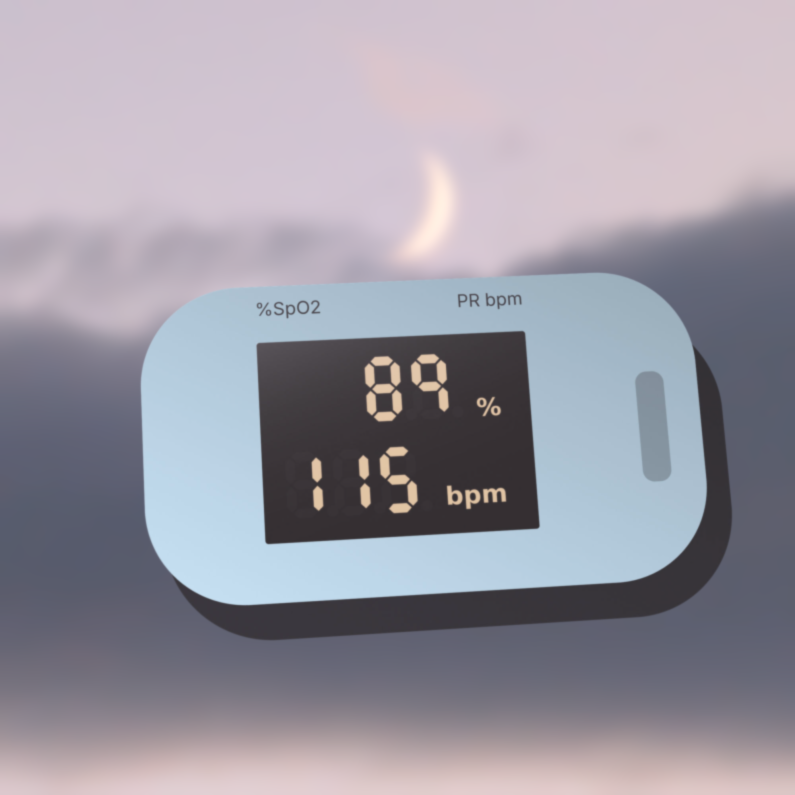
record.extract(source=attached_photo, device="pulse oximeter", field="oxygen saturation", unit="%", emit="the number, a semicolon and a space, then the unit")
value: 89; %
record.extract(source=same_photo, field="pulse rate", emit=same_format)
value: 115; bpm
